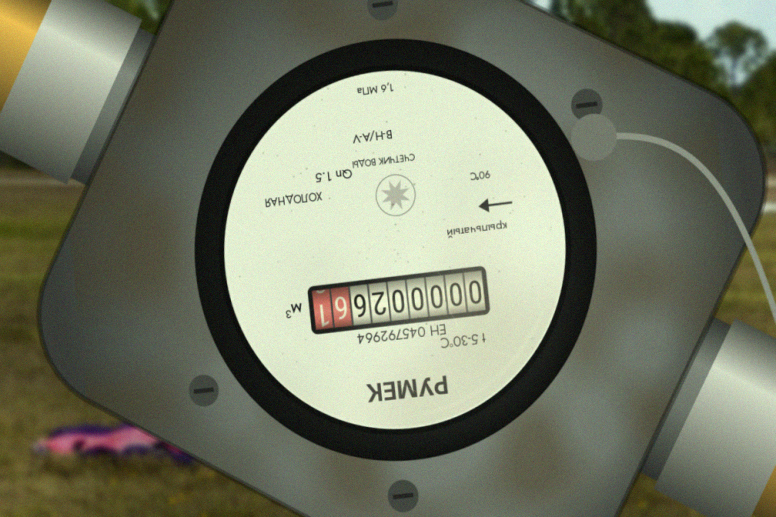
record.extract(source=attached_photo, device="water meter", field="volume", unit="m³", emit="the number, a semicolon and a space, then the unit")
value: 26.61; m³
